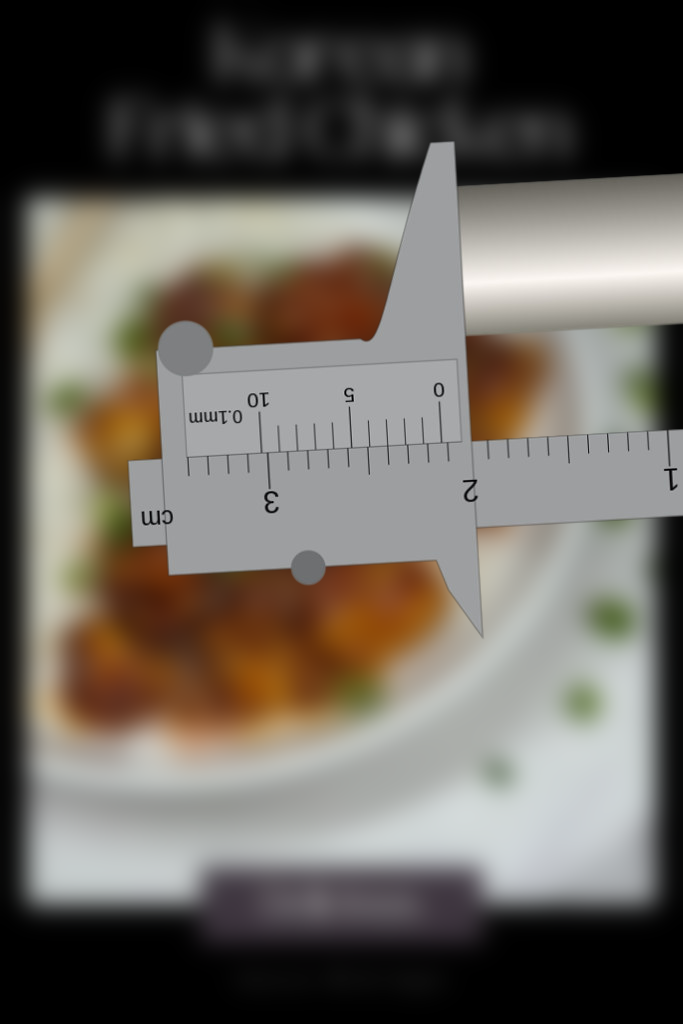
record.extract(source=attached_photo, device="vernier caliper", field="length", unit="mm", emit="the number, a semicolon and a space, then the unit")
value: 21.3; mm
